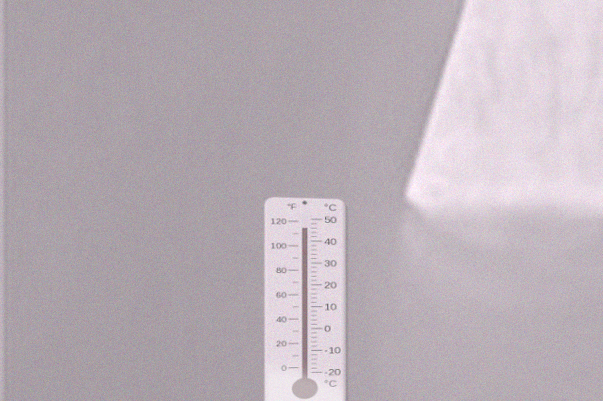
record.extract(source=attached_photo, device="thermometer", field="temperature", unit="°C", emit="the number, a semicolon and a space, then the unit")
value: 46; °C
